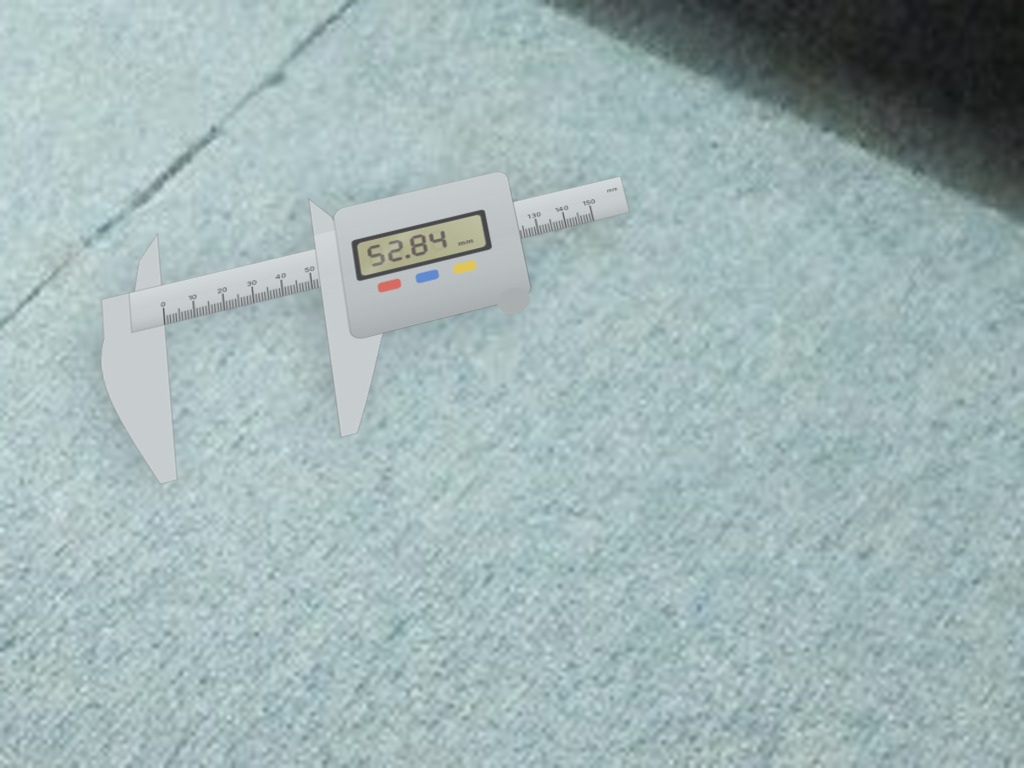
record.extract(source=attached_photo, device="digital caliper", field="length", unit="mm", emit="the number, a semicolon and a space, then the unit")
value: 52.84; mm
